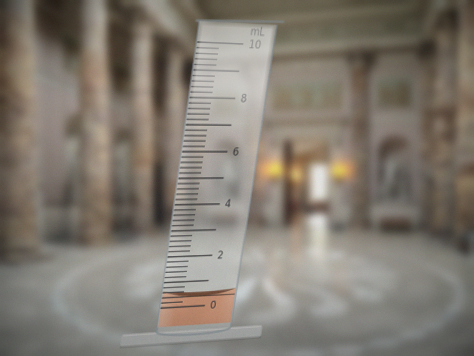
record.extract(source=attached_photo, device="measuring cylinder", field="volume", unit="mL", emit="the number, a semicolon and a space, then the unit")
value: 0.4; mL
